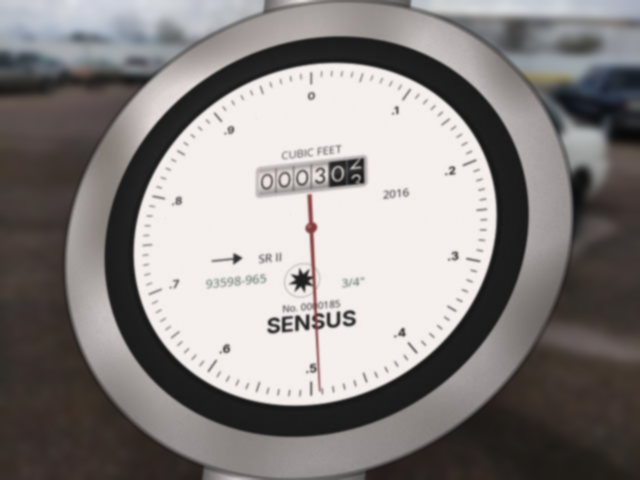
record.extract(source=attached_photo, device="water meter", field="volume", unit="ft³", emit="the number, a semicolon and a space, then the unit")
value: 302.49; ft³
